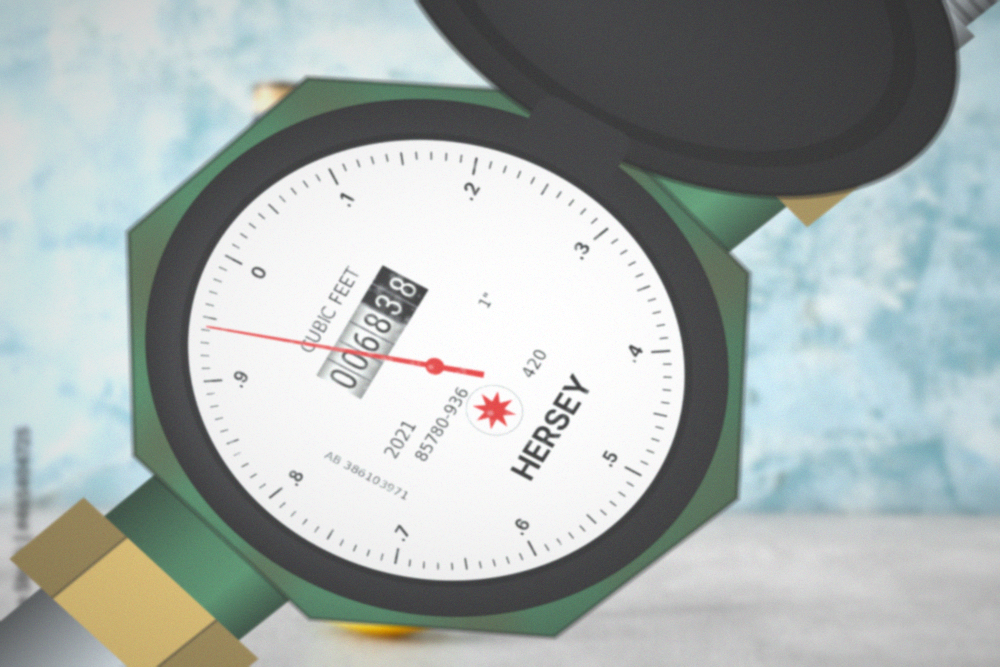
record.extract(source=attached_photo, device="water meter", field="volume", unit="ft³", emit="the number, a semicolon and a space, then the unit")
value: 6837.94; ft³
